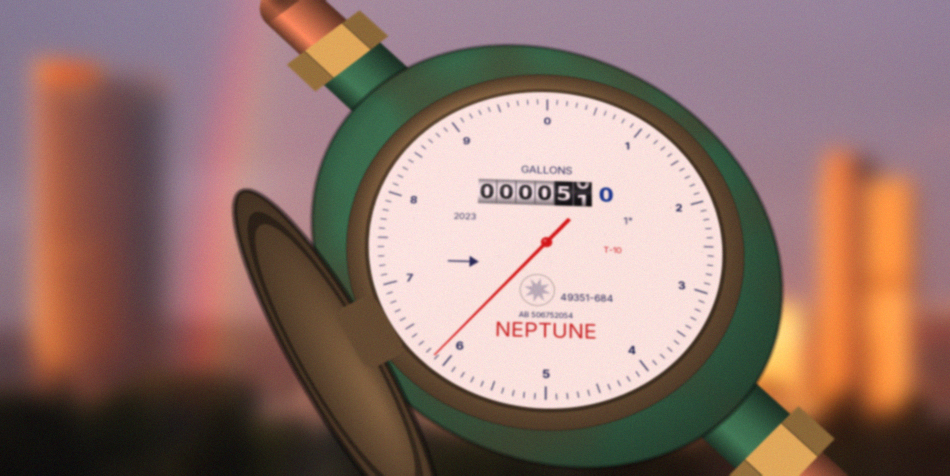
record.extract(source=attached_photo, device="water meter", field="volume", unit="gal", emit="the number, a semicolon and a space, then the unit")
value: 506.1; gal
